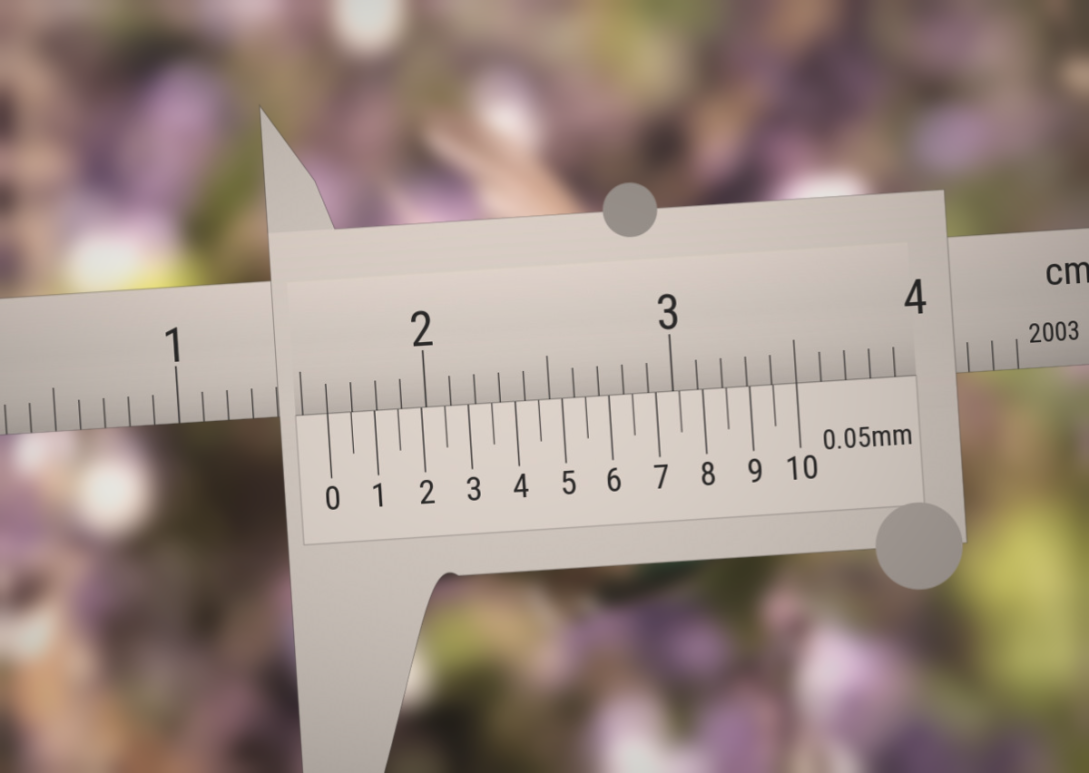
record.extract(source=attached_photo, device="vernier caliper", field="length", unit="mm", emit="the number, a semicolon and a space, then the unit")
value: 16.00; mm
